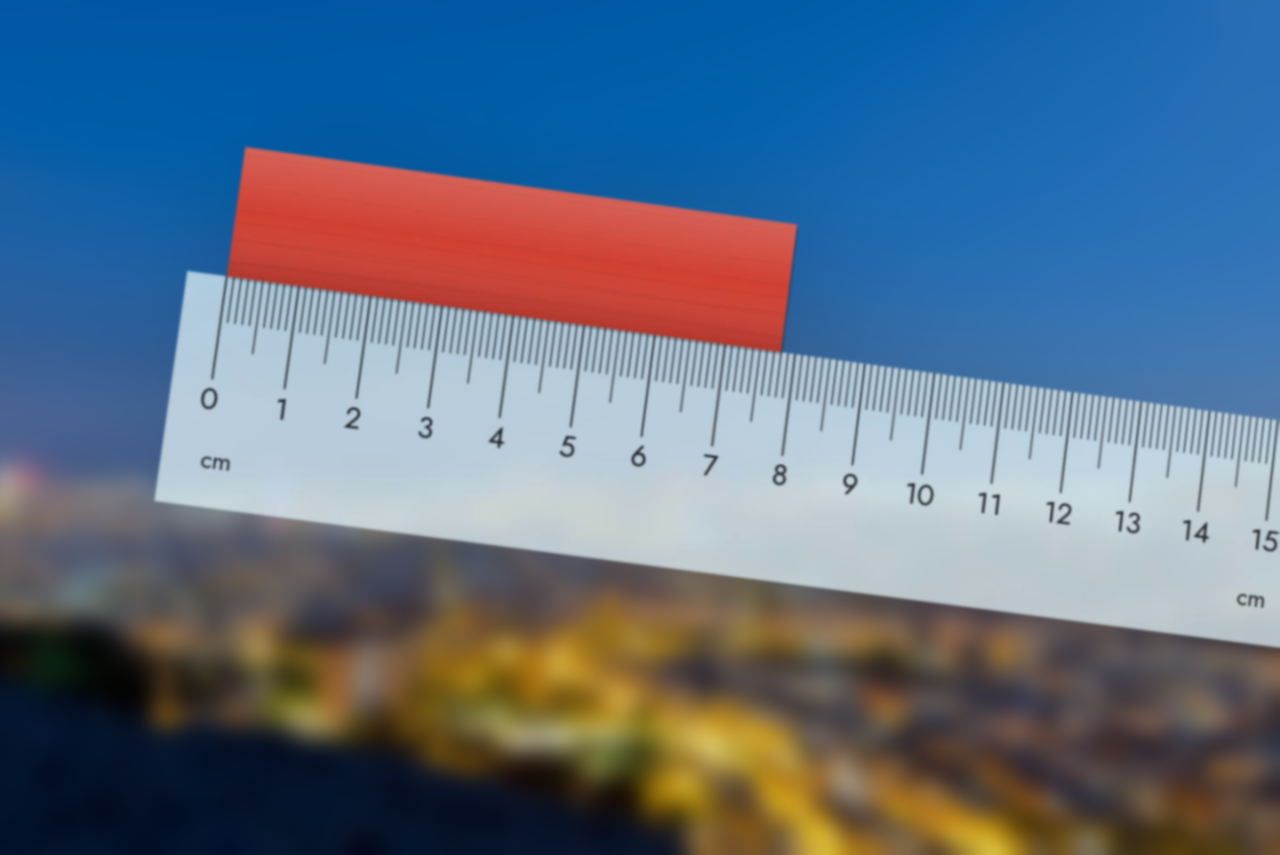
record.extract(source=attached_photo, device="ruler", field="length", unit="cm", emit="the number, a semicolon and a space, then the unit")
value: 7.8; cm
